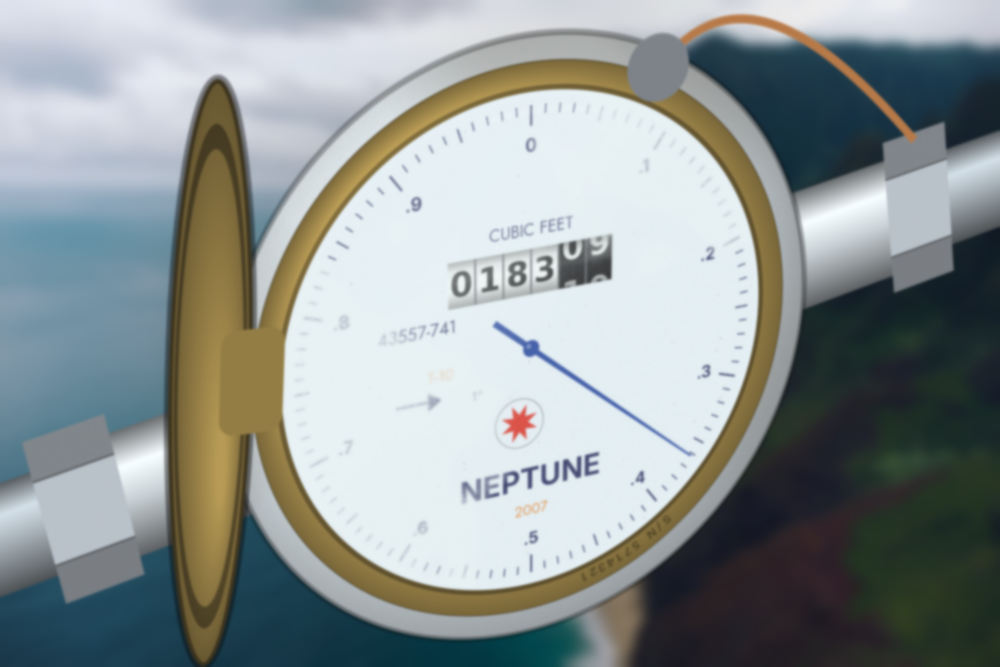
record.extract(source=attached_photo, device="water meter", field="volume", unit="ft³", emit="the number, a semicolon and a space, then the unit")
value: 18309.36; ft³
